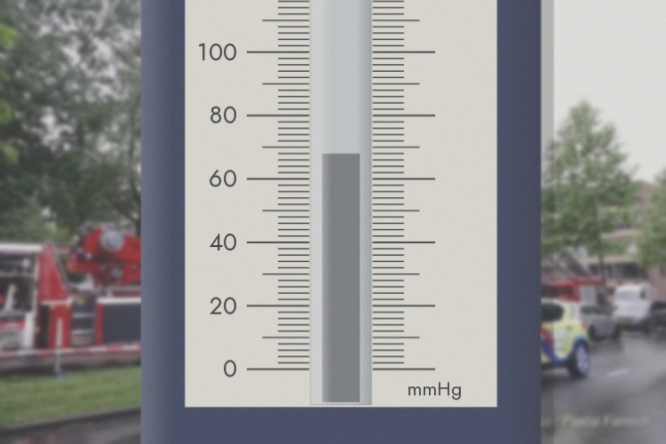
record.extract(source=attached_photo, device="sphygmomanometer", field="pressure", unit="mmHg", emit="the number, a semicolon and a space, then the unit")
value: 68; mmHg
